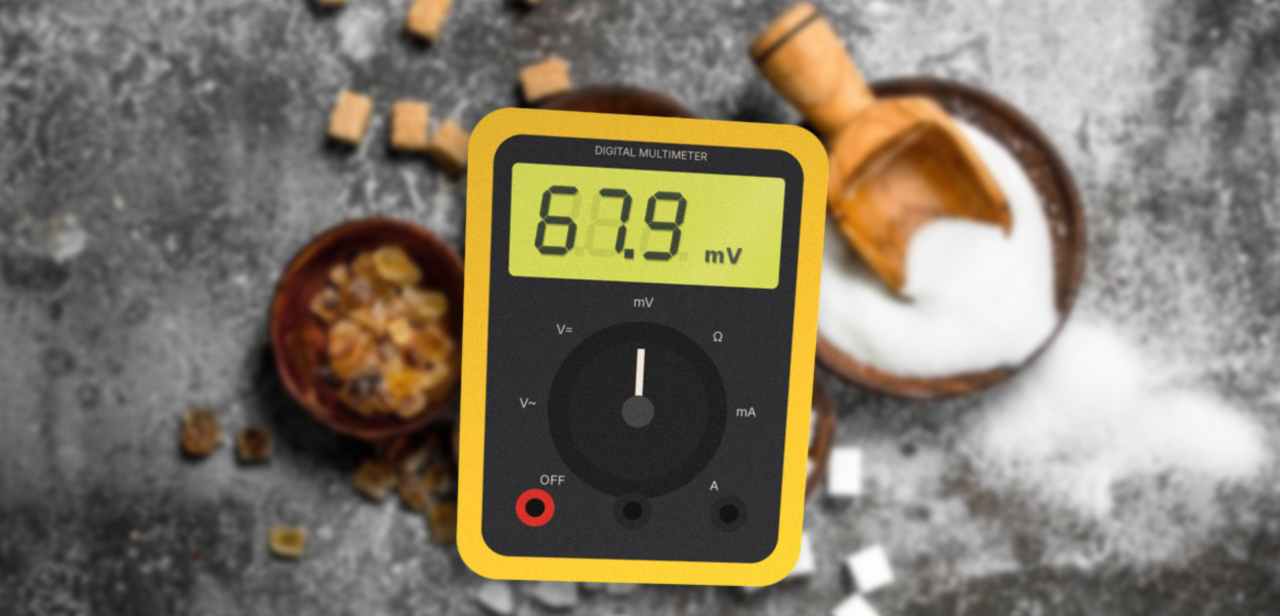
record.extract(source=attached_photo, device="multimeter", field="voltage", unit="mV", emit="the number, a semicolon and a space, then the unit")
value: 67.9; mV
